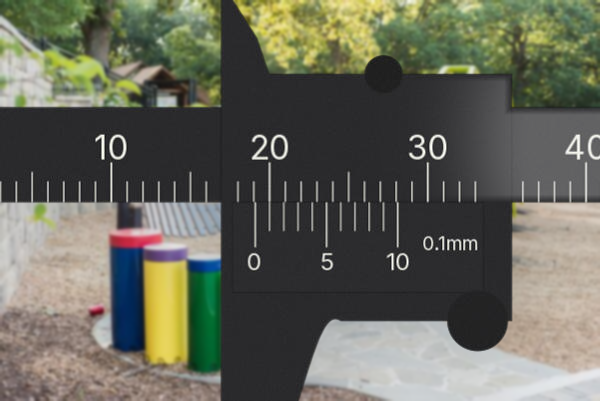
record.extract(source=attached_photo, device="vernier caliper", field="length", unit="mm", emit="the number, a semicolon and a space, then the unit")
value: 19.1; mm
